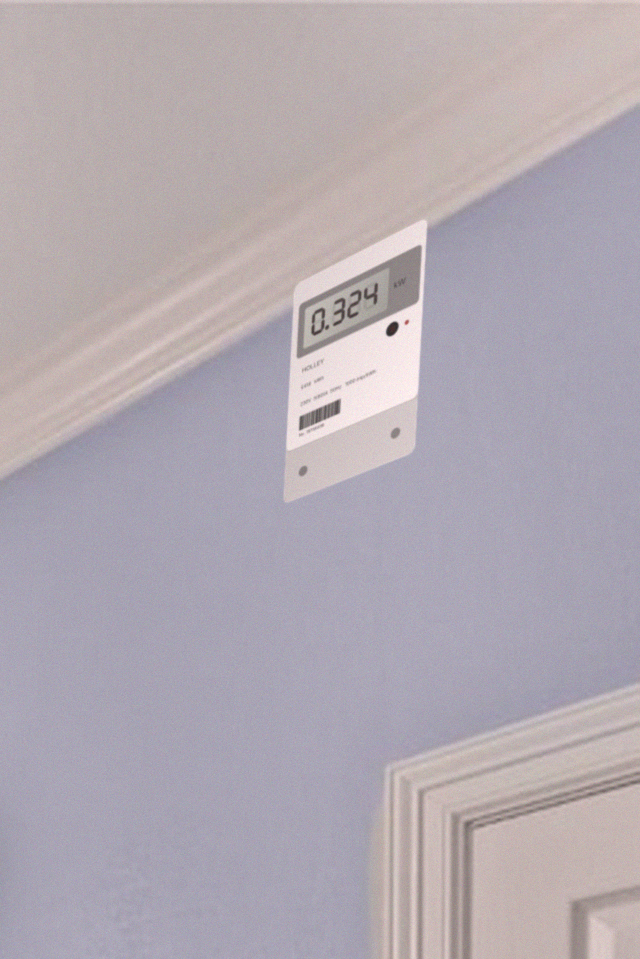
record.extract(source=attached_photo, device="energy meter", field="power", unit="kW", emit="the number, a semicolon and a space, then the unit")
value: 0.324; kW
